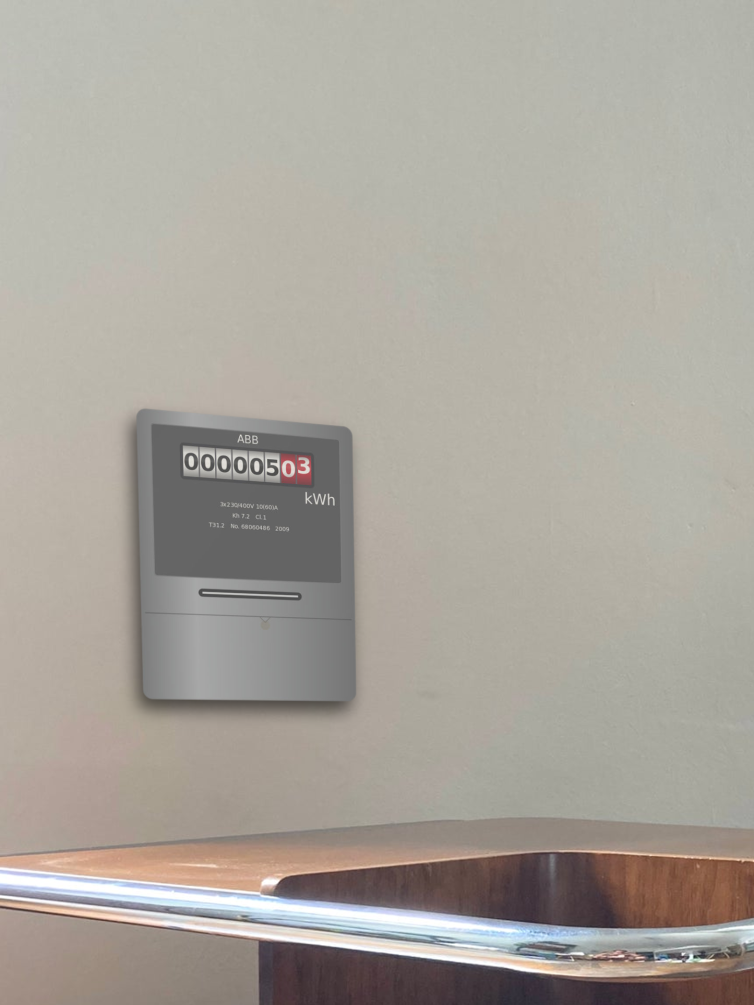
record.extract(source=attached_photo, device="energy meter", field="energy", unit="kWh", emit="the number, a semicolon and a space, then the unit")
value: 5.03; kWh
